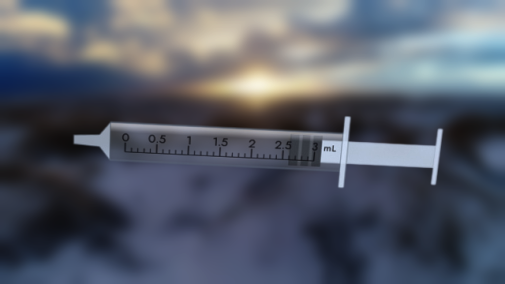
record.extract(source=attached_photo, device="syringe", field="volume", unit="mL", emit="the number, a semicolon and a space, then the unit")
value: 2.6; mL
